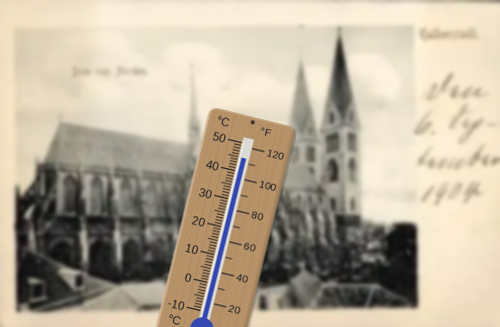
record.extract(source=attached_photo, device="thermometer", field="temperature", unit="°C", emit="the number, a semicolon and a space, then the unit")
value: 45; °C
